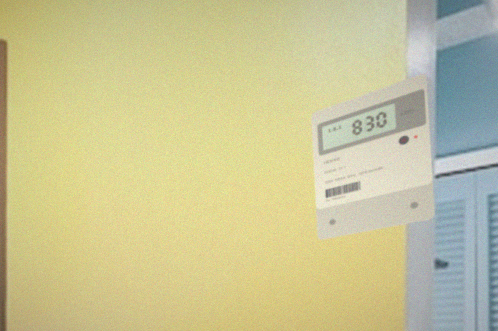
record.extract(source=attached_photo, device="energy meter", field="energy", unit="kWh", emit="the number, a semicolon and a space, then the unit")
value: 830; kWh
